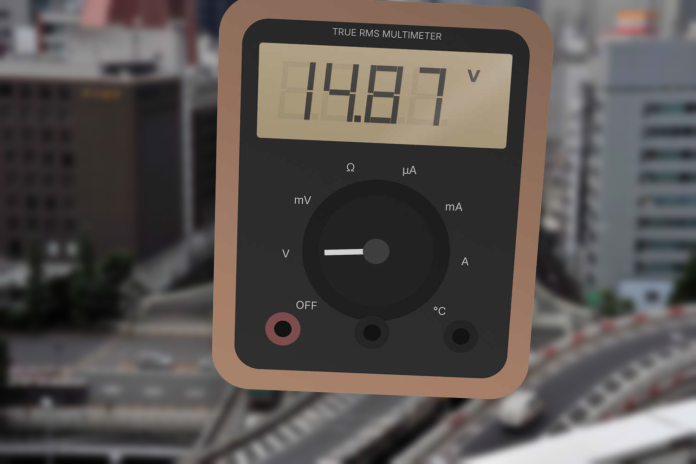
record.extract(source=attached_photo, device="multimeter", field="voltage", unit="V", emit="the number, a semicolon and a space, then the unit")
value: 14.87; V
